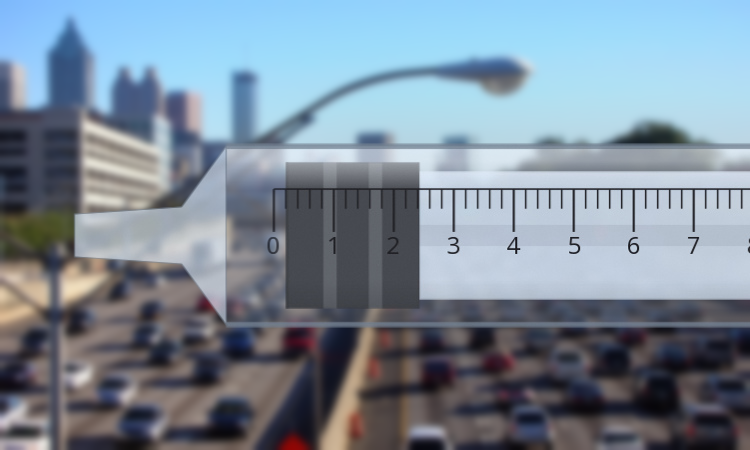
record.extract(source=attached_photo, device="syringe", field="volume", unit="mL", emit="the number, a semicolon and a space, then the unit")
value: 0.2; mL
